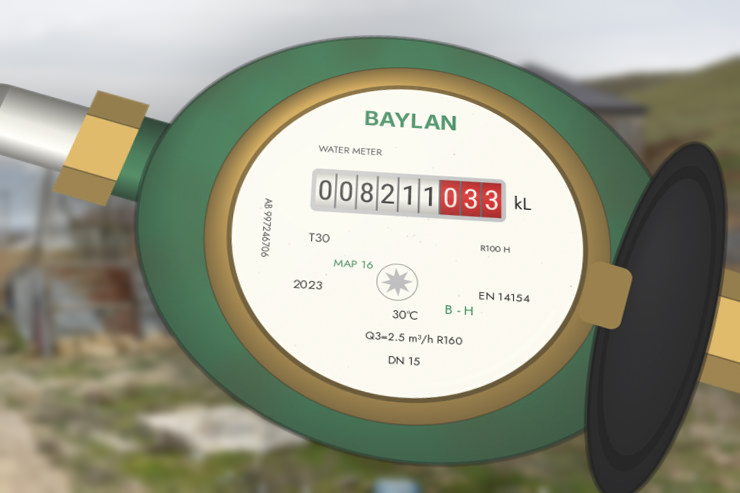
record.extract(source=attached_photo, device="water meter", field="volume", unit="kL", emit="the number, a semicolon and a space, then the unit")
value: 8211.033; kL
